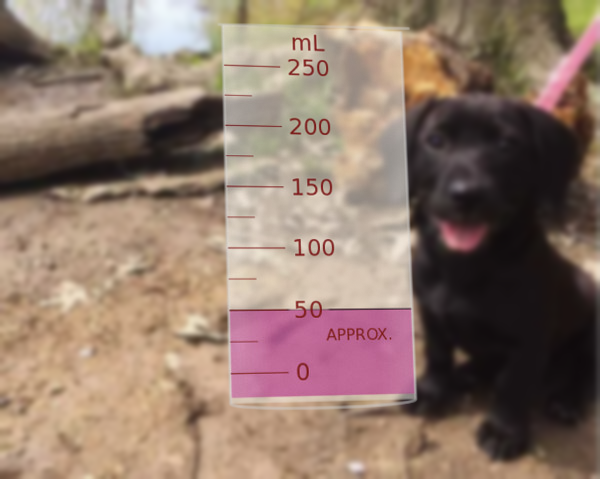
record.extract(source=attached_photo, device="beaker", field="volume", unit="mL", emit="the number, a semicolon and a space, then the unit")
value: 50; mL
